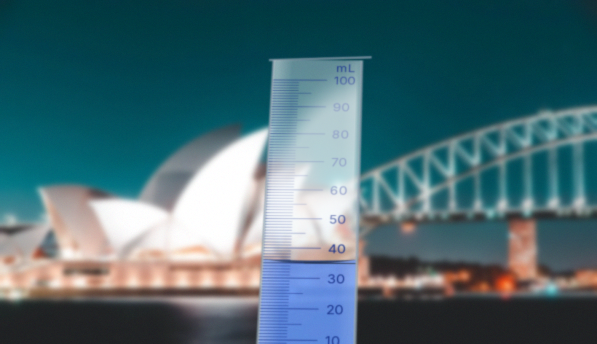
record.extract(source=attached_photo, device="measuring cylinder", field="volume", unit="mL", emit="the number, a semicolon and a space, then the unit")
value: 35; mL
